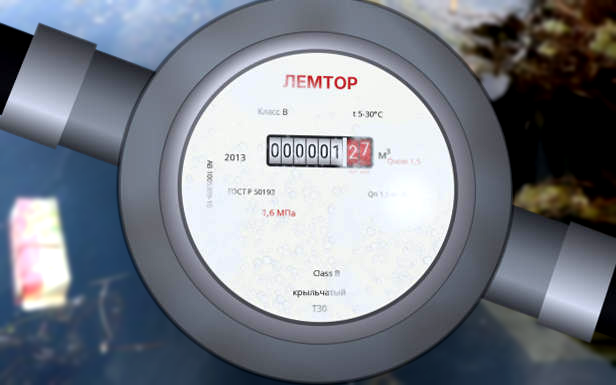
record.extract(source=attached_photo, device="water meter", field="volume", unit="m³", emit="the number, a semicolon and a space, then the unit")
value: 1.27; m³
